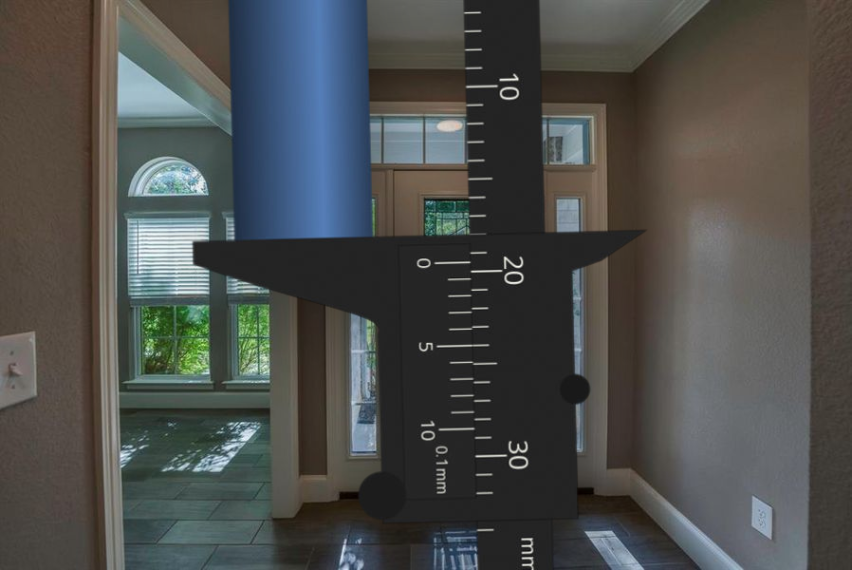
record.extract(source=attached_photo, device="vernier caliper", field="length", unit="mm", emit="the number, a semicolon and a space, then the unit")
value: 19.5; mm
